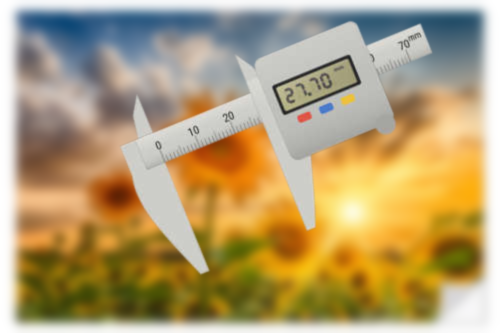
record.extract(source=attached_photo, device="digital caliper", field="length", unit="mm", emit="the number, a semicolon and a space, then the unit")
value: 27.70; mm
